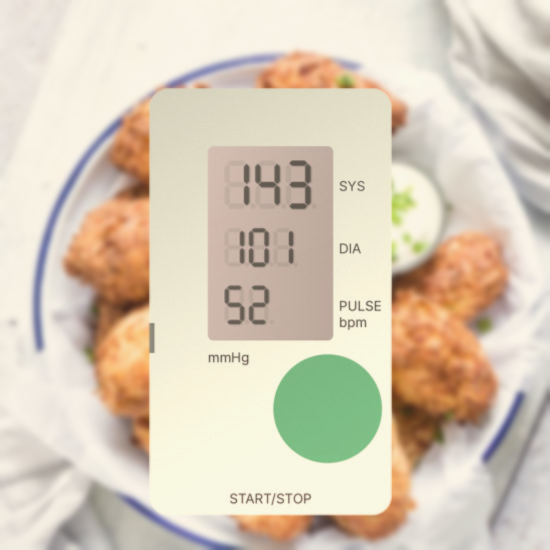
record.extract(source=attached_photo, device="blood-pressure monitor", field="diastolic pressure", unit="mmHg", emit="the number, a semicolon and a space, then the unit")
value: 101; mmHg
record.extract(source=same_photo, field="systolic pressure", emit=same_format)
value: 143; mmHg
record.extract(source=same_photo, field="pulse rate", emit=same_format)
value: 52; bpm
